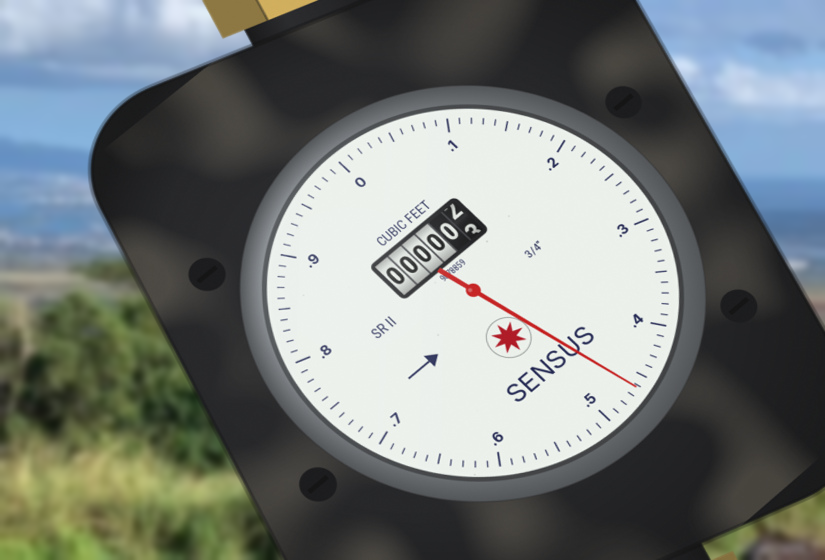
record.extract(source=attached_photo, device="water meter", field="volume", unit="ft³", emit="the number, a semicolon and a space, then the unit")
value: 2.46; ft³
